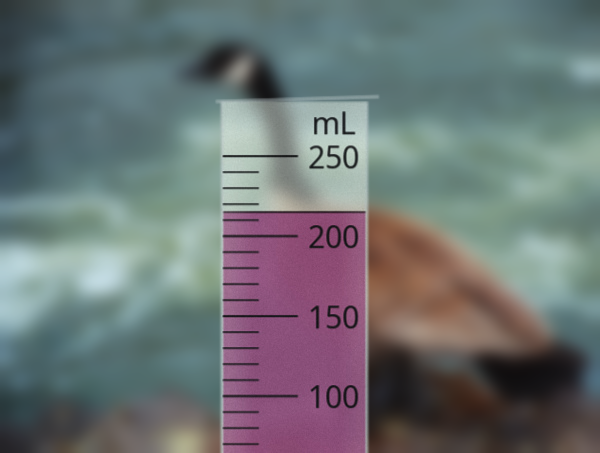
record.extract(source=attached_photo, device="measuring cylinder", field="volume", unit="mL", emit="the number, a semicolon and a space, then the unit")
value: 215; mL
